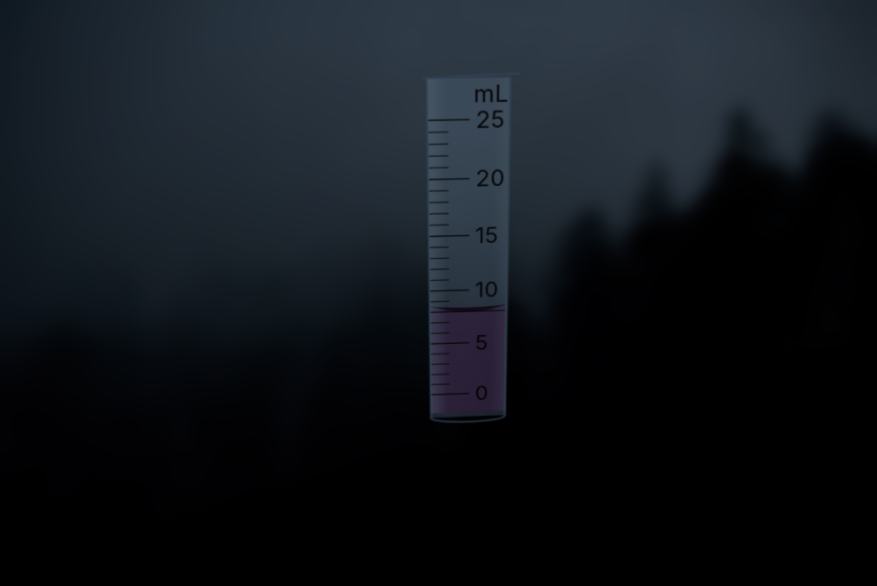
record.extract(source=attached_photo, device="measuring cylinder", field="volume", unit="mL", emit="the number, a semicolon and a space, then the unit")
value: 8; mL
